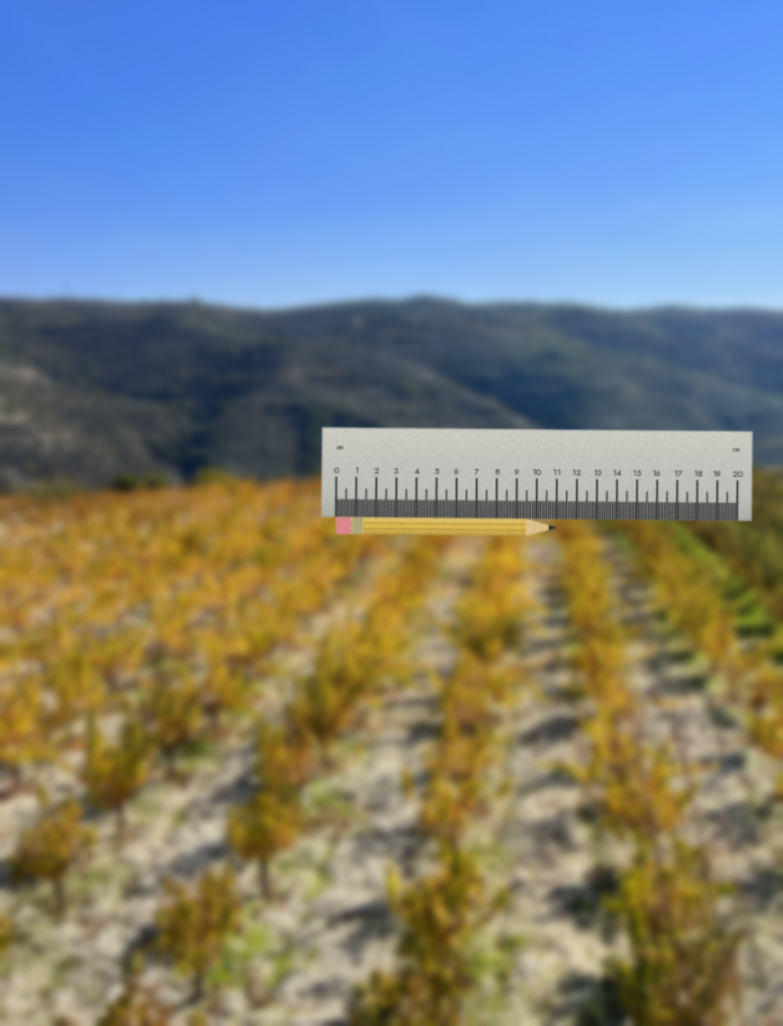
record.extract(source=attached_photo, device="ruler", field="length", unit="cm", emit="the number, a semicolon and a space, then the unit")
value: 11; cm
